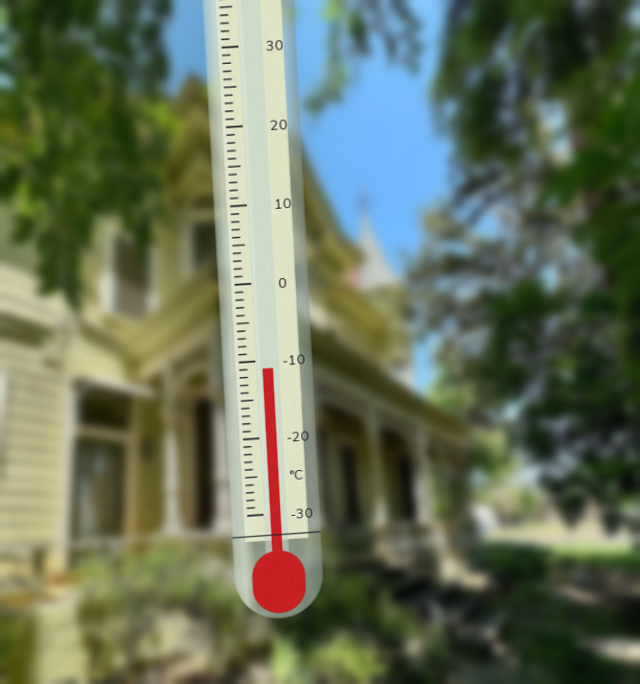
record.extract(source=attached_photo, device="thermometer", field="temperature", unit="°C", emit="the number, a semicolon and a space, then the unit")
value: -11; °C
